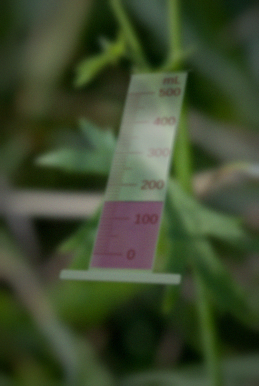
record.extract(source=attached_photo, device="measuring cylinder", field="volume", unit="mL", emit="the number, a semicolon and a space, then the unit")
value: 150; mL
